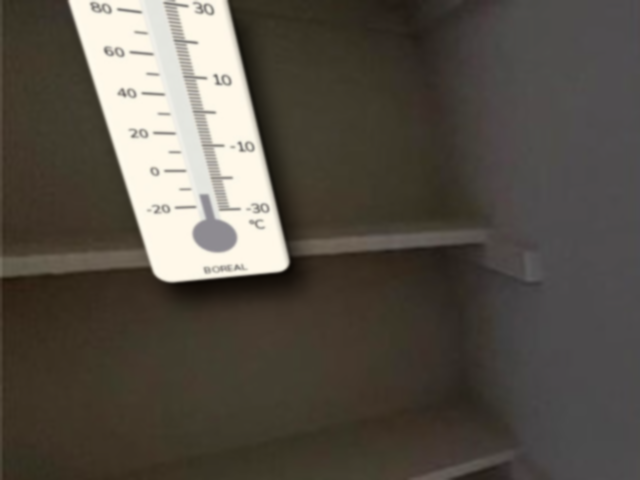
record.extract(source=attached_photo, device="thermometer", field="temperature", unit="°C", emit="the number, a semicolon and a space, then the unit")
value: -25; °C
